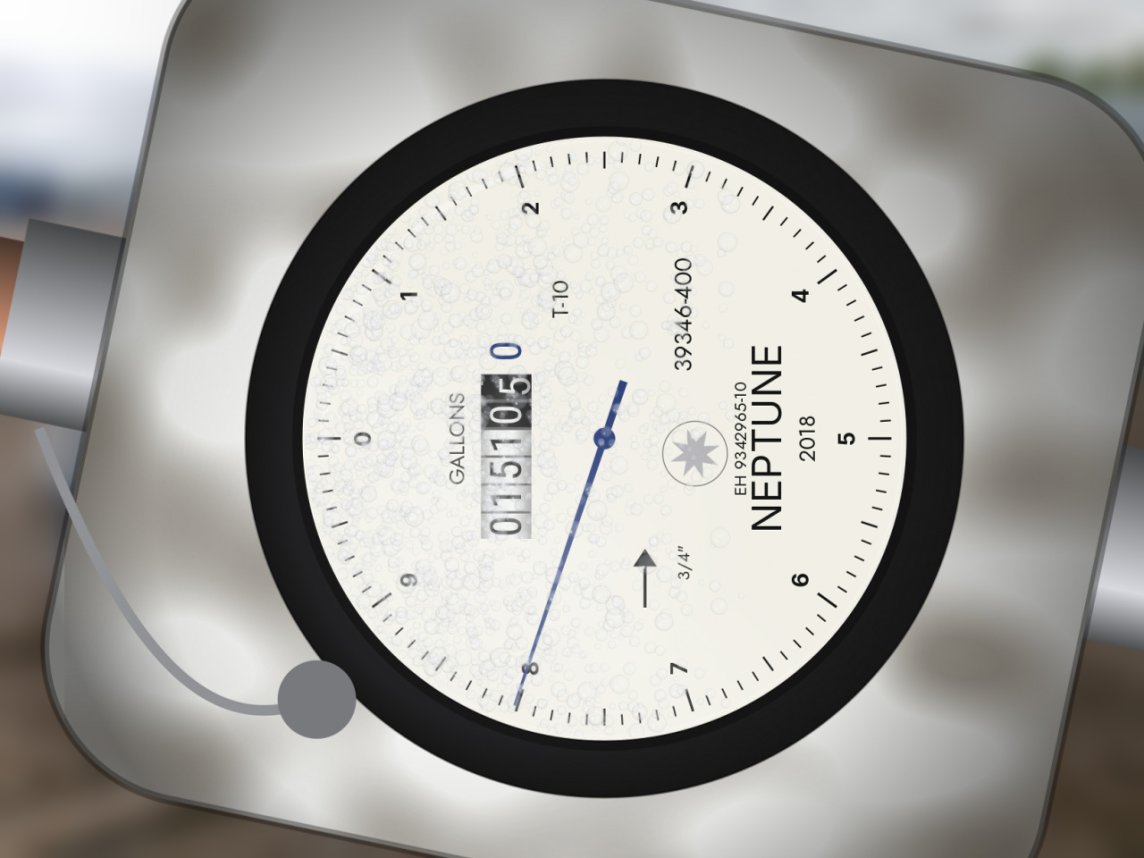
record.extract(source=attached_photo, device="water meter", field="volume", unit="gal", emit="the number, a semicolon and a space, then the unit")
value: 151048.0; gal
